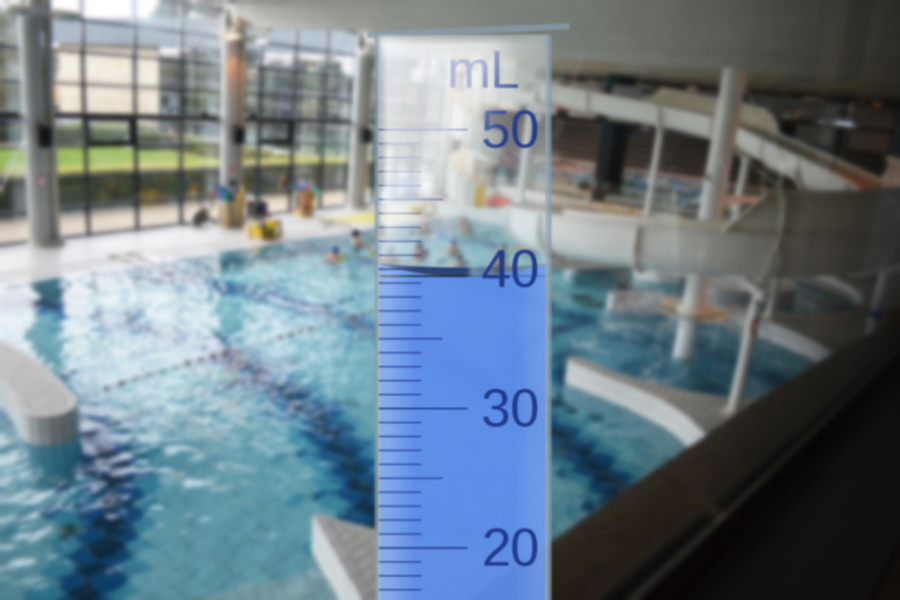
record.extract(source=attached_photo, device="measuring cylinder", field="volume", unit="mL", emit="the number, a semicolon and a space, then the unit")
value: 39.5; mL
